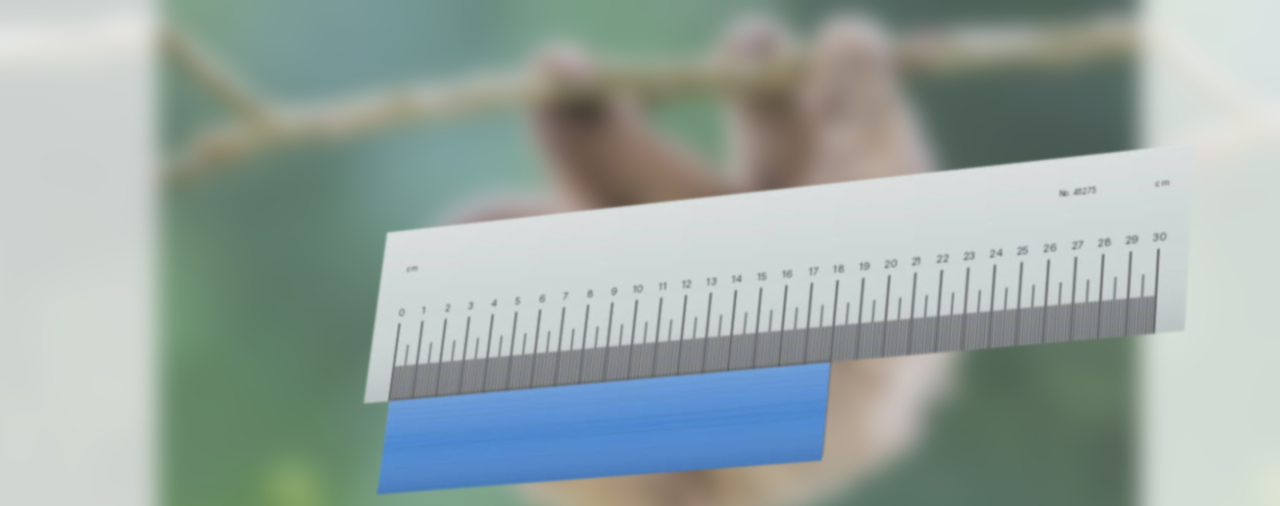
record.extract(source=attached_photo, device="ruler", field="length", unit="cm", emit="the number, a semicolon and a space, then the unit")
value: 18; cm
